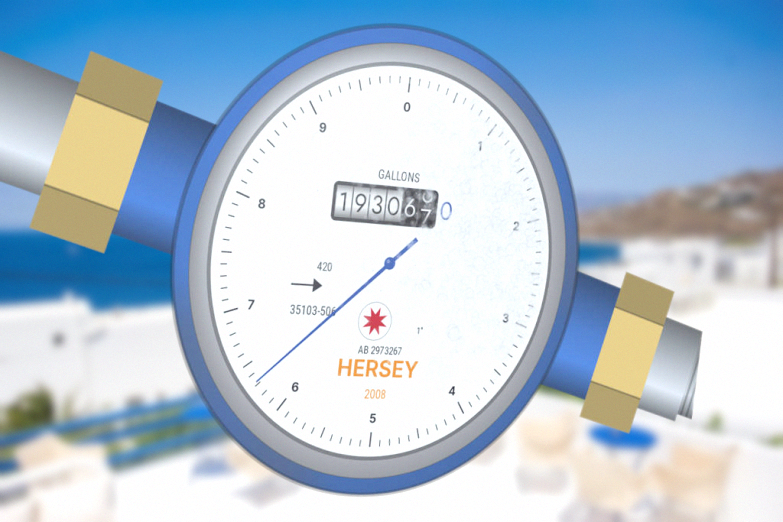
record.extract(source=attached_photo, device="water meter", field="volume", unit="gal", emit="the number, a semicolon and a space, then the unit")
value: 1930666.3; gal
